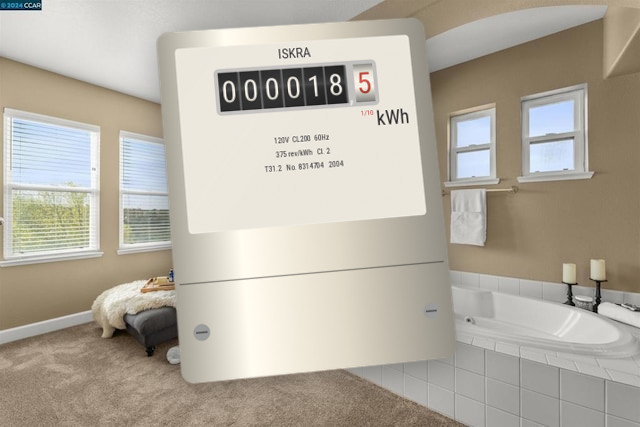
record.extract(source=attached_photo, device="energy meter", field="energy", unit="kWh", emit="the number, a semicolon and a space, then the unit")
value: 18.5; kWh
